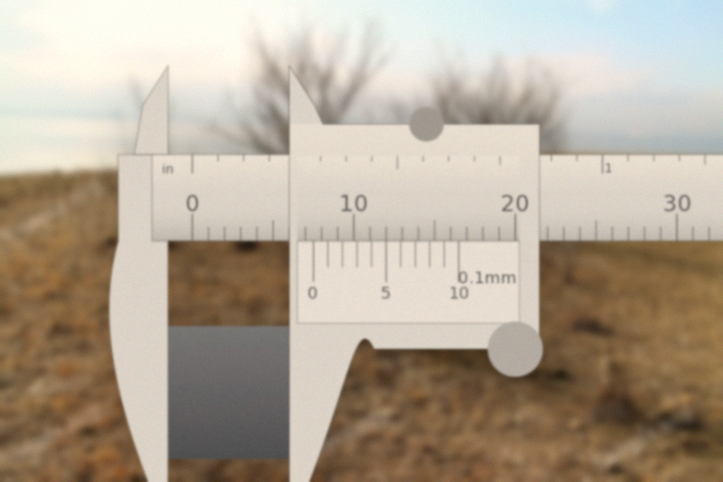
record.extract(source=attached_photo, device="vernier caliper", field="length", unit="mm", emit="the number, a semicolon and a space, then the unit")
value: 7.5; mm
